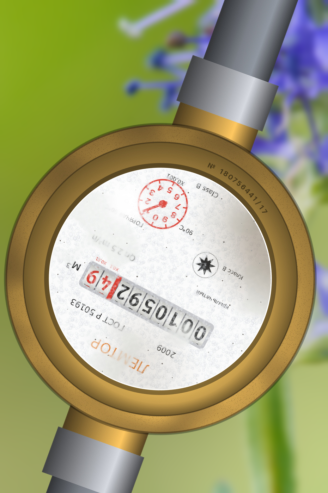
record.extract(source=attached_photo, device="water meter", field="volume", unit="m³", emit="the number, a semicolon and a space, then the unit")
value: 10592.491; m³
